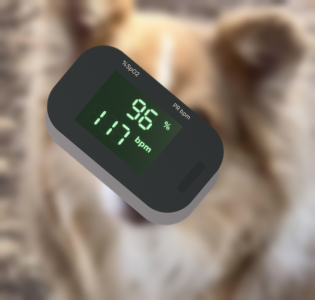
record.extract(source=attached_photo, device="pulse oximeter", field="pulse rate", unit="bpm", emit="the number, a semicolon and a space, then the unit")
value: 117; bpm
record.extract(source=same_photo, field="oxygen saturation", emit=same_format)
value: 96; %
